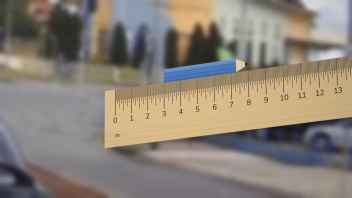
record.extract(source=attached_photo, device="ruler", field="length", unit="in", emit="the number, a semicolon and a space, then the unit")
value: 5; in
